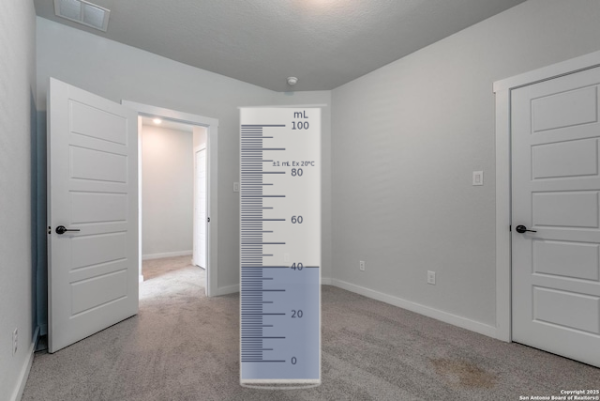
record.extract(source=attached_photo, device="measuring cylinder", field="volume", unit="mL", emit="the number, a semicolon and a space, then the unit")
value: 40; mL
